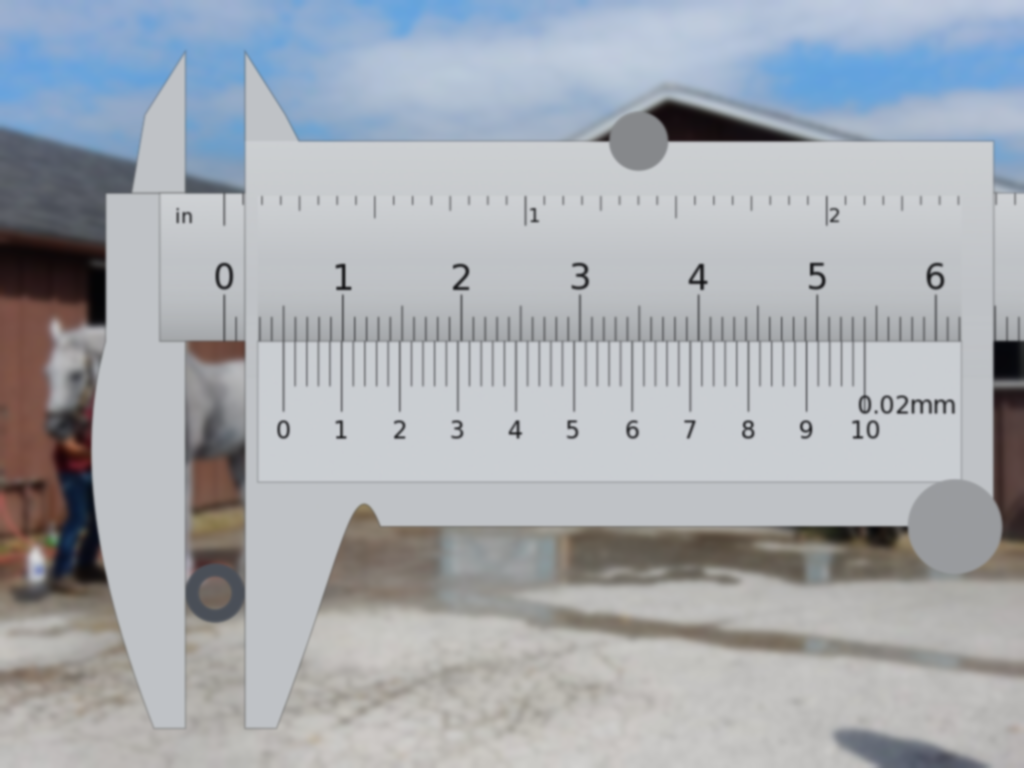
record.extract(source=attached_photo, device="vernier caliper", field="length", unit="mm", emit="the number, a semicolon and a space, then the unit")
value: 5.0; mm
